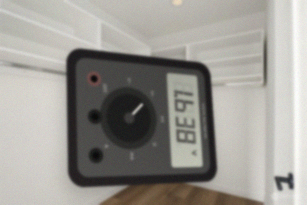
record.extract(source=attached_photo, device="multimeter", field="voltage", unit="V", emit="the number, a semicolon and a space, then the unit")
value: 1.638; V
